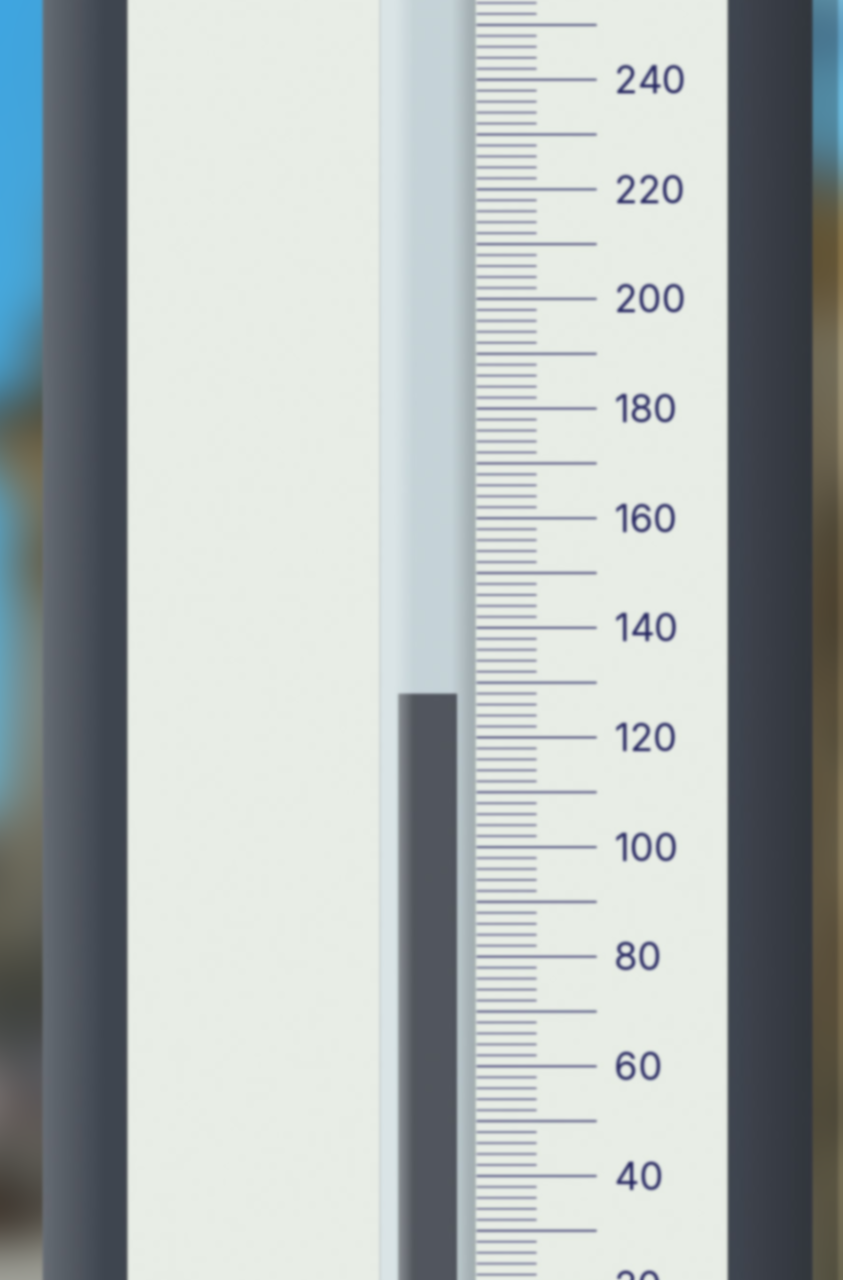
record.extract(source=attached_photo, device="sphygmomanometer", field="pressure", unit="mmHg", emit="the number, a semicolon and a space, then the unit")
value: 128; mmHg
